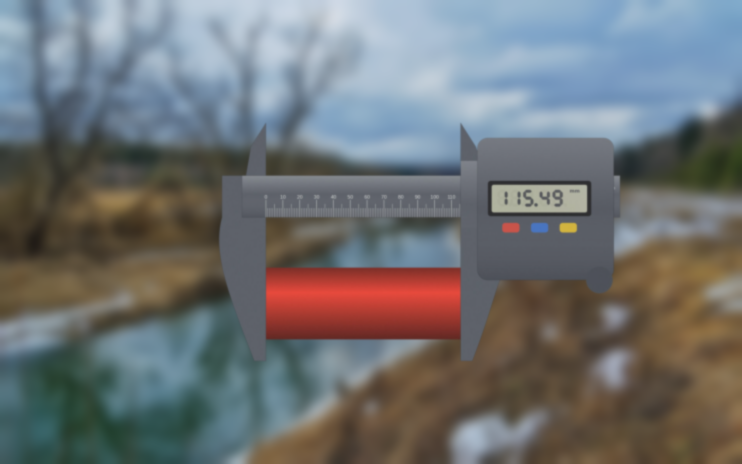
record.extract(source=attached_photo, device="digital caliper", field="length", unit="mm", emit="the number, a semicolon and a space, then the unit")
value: 115.49; mm
